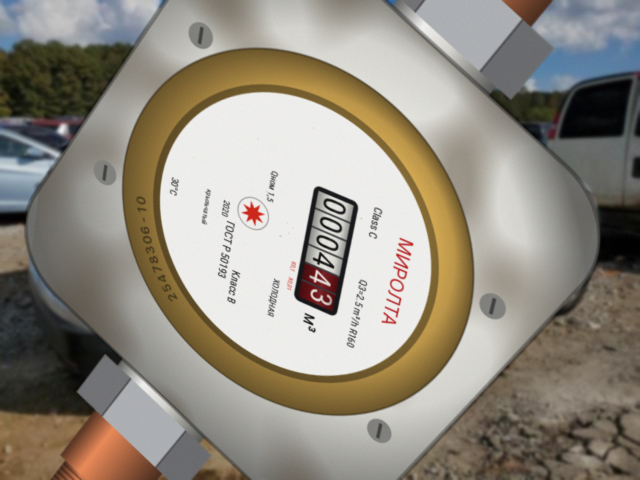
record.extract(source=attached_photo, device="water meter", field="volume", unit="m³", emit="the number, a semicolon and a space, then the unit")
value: 4.43; m³
